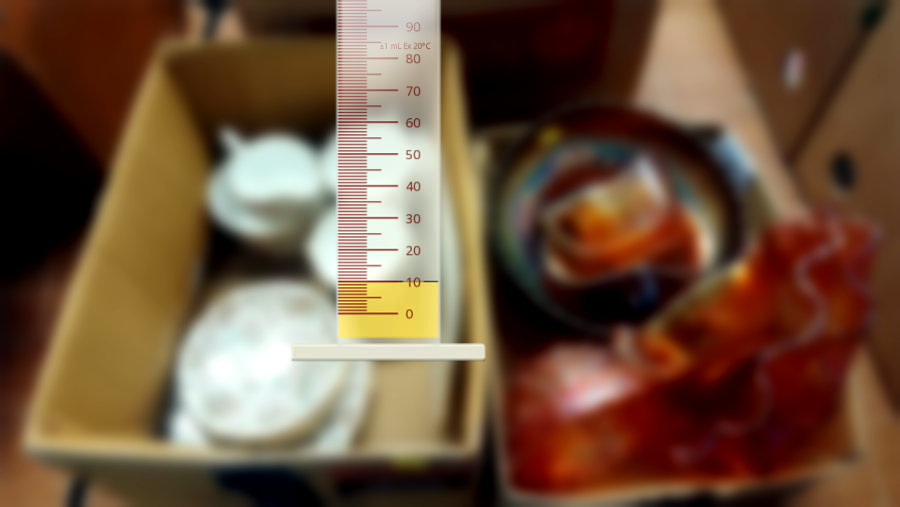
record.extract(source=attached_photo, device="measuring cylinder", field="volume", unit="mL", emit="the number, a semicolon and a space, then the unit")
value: 10; mL
